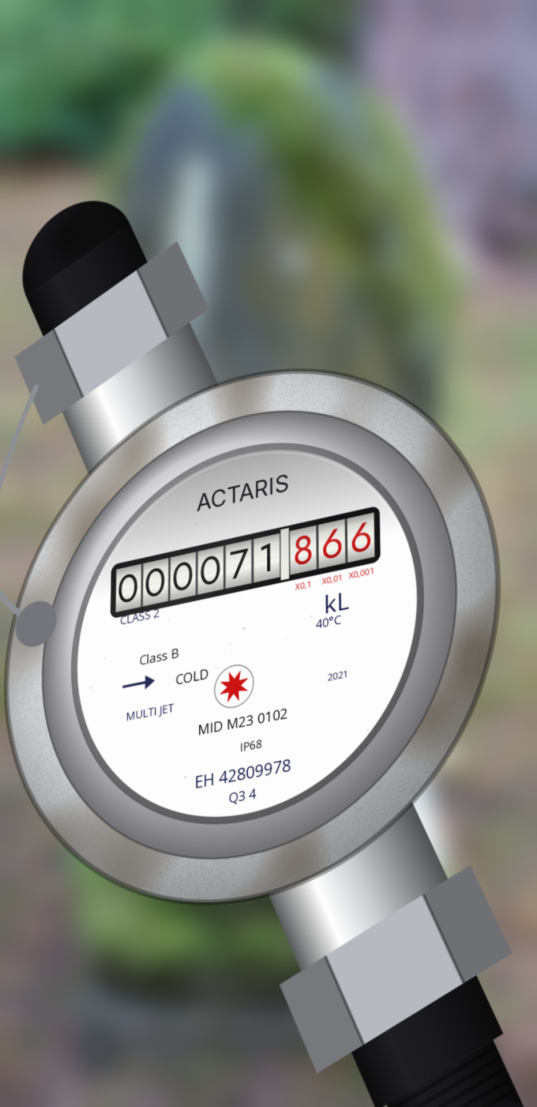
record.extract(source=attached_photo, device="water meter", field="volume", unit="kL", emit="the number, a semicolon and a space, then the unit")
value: 71.866; kL
